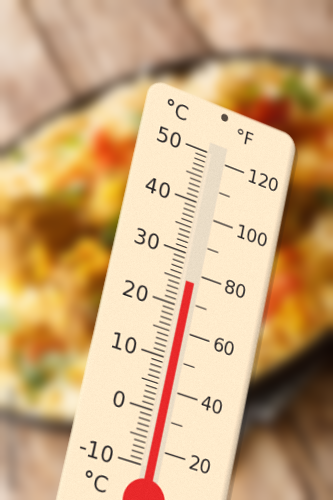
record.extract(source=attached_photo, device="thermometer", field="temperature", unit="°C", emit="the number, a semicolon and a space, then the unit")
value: 25; °C
